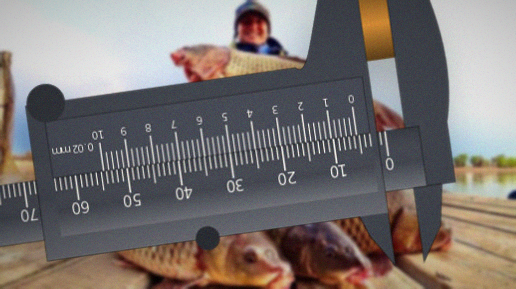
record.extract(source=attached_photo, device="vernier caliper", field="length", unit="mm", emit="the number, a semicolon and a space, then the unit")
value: 5.5; mm
